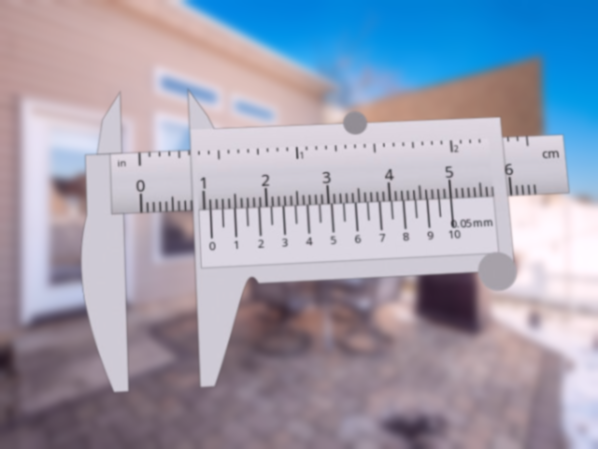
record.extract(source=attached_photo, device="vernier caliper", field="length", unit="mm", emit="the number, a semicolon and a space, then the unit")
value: 11.0; mm
